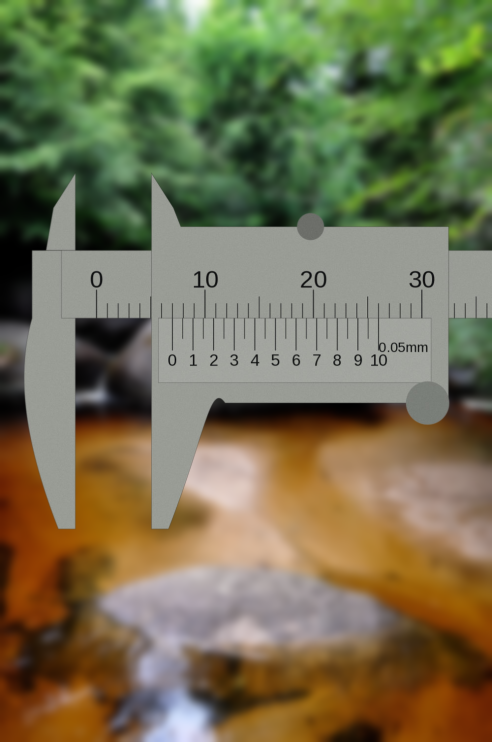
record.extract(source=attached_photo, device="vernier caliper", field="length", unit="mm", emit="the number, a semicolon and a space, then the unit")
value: 7.0; mm
